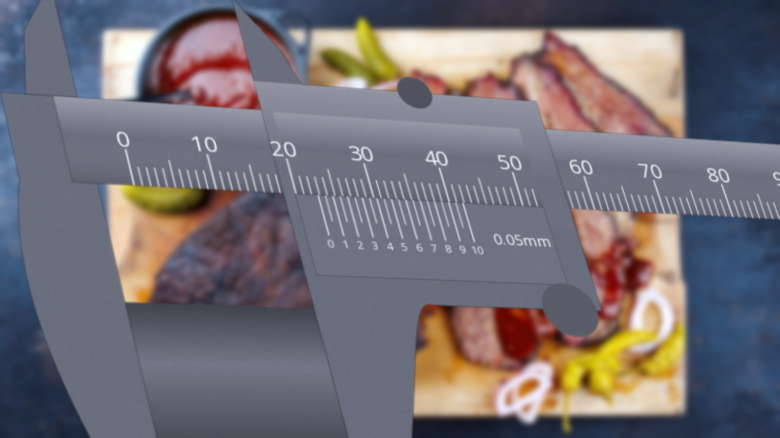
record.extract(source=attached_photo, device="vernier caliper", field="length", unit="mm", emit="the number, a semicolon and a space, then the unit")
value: 22.8; mm
